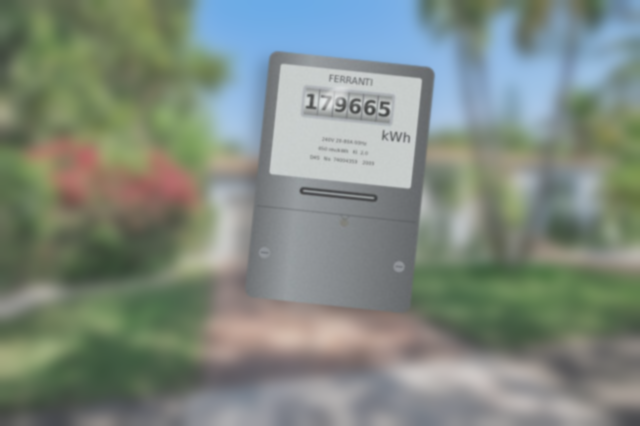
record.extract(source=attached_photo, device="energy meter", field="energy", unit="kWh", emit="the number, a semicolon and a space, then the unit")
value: 179665; kWh
